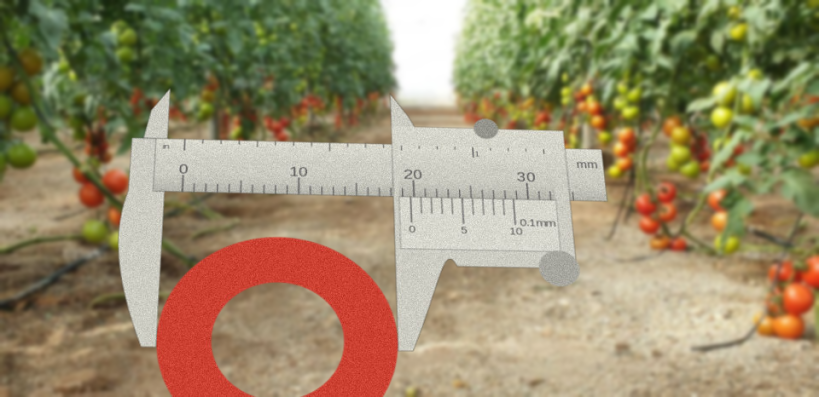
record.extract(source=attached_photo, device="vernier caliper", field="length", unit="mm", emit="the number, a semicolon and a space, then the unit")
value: 19.7; mm
